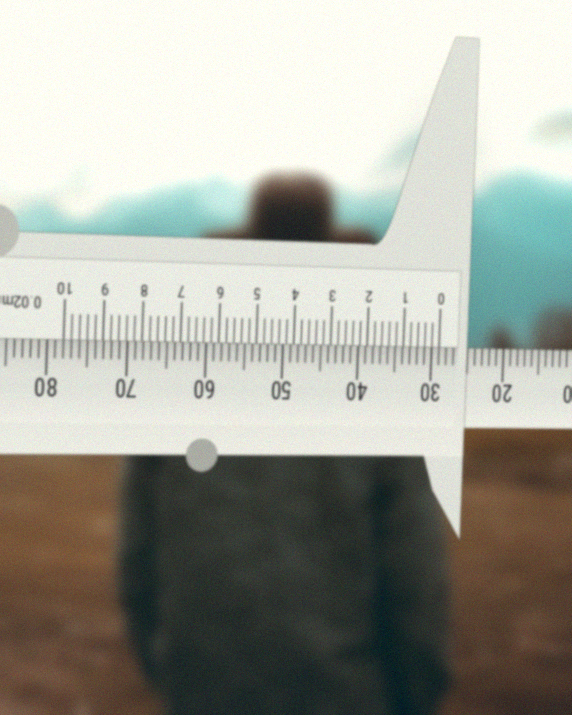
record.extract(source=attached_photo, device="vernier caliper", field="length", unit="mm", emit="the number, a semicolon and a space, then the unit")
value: 29.0; mm
